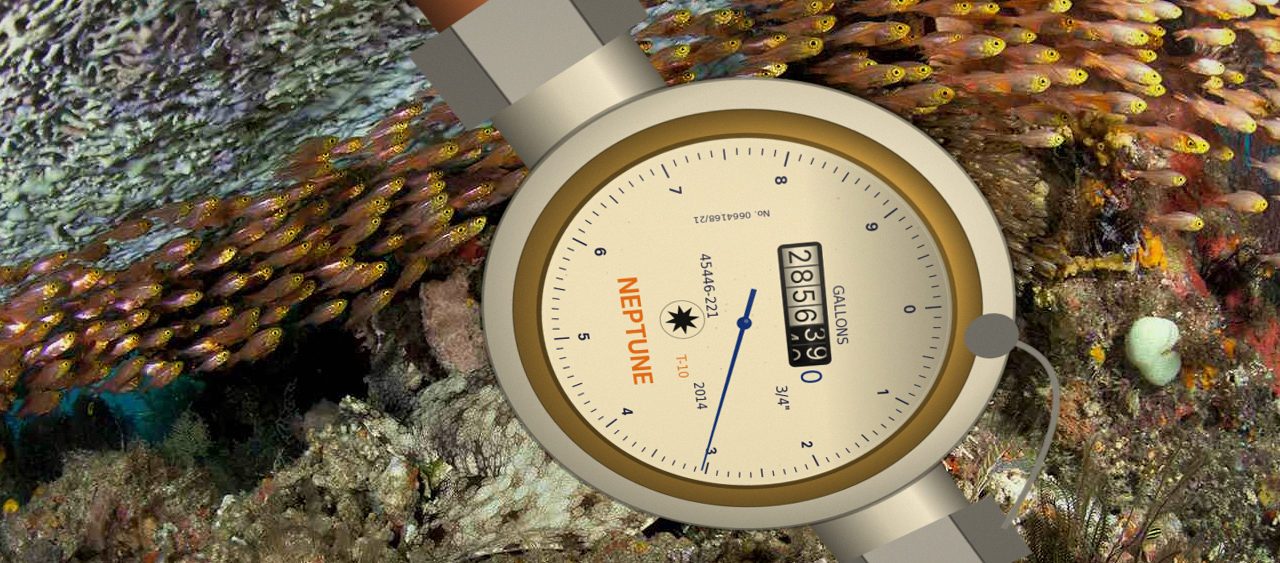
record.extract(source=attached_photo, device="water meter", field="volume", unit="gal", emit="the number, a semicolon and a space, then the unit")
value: 2856393.0; gal
